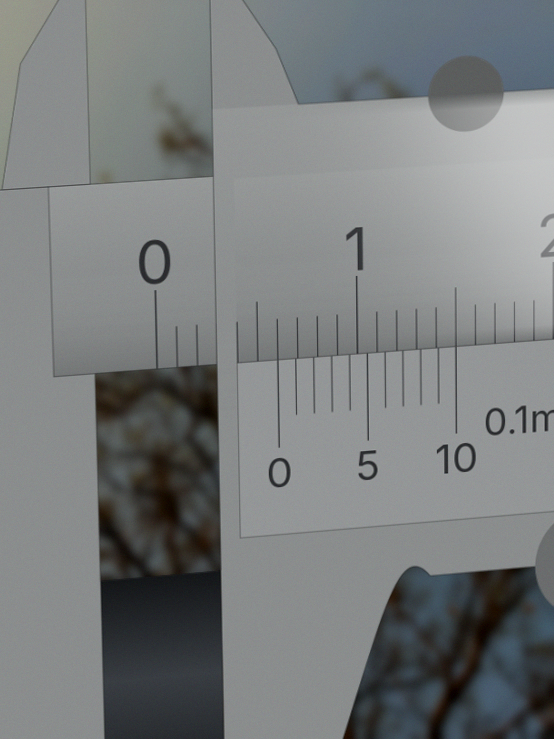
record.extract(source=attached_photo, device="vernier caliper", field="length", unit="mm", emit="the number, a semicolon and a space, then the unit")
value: 6.0; mm
